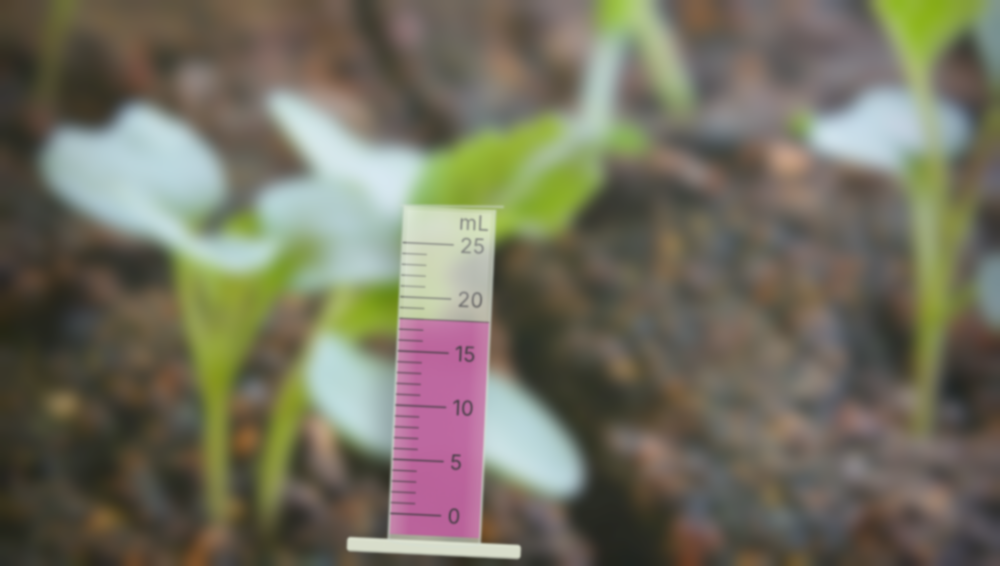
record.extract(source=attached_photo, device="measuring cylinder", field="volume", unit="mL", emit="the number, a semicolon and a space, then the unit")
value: 18; mL
